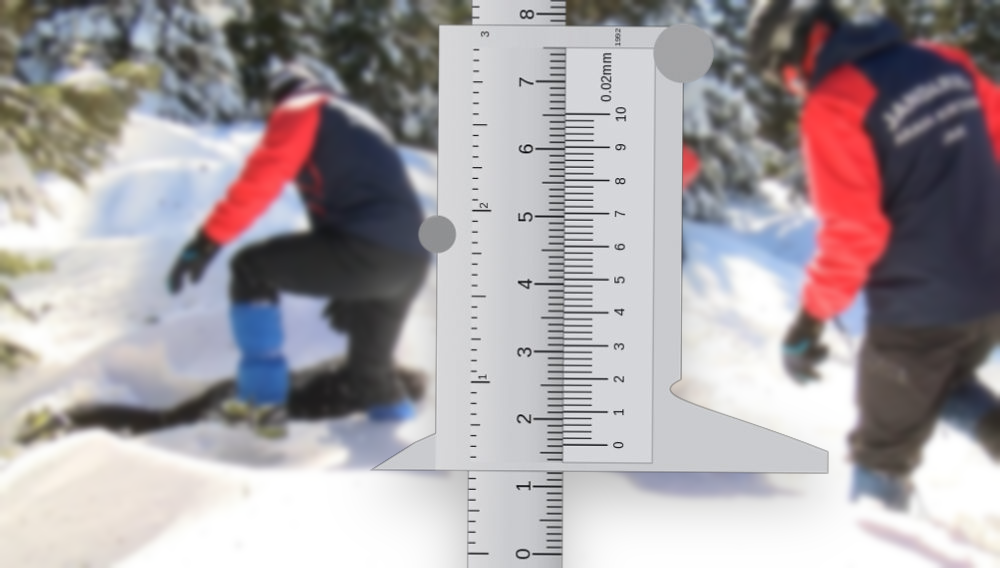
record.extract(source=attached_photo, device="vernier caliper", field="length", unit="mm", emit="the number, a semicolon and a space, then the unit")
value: 16.2; mm
